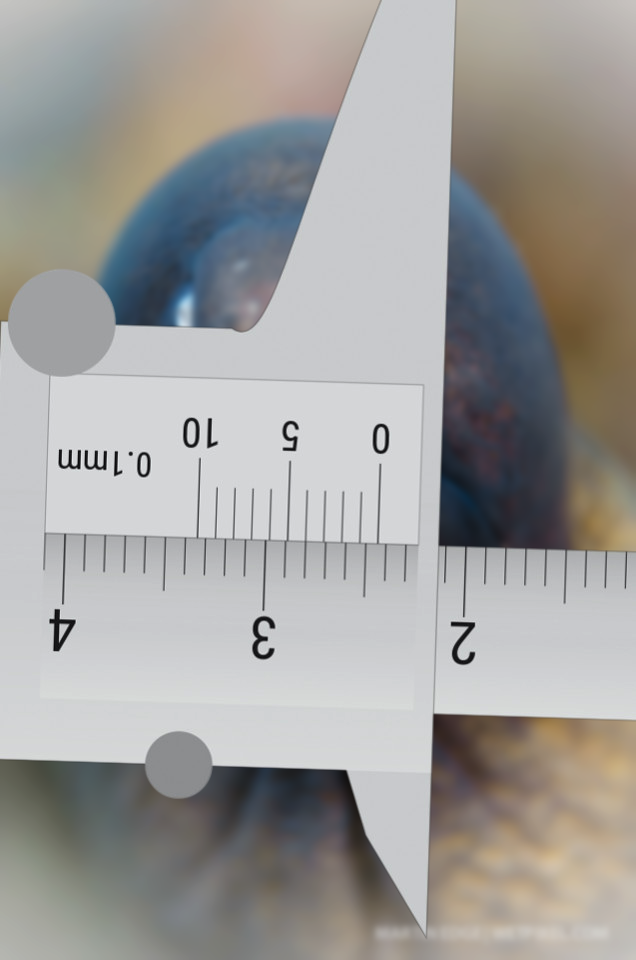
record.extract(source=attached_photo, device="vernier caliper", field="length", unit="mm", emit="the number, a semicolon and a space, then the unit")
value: 24.4; mm
